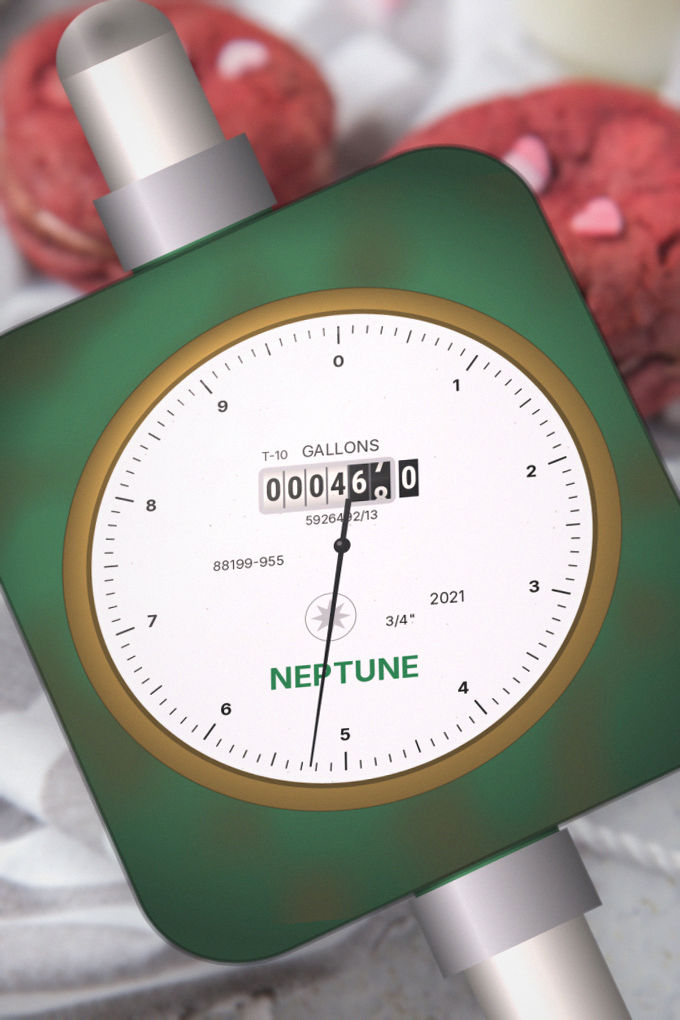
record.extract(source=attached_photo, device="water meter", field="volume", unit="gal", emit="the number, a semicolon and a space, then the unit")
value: 4675.2; gal
